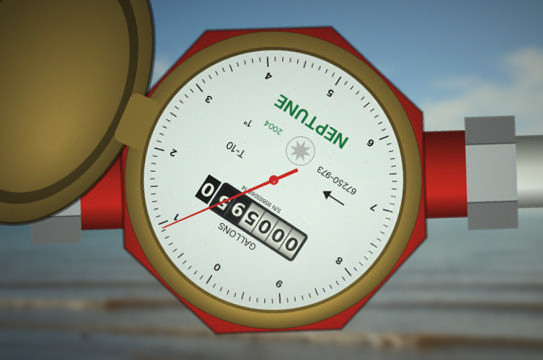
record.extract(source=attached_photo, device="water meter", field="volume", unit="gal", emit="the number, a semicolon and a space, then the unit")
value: 5950.9; gal
